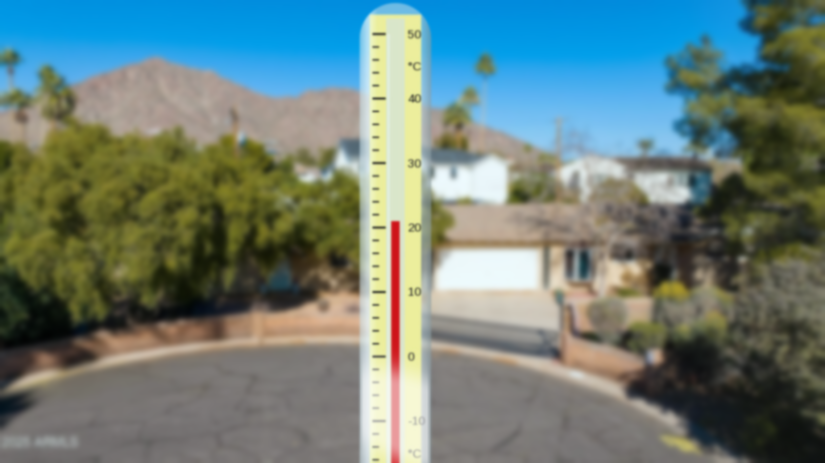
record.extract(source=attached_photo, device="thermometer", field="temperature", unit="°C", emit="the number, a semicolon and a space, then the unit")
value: 21; °C
